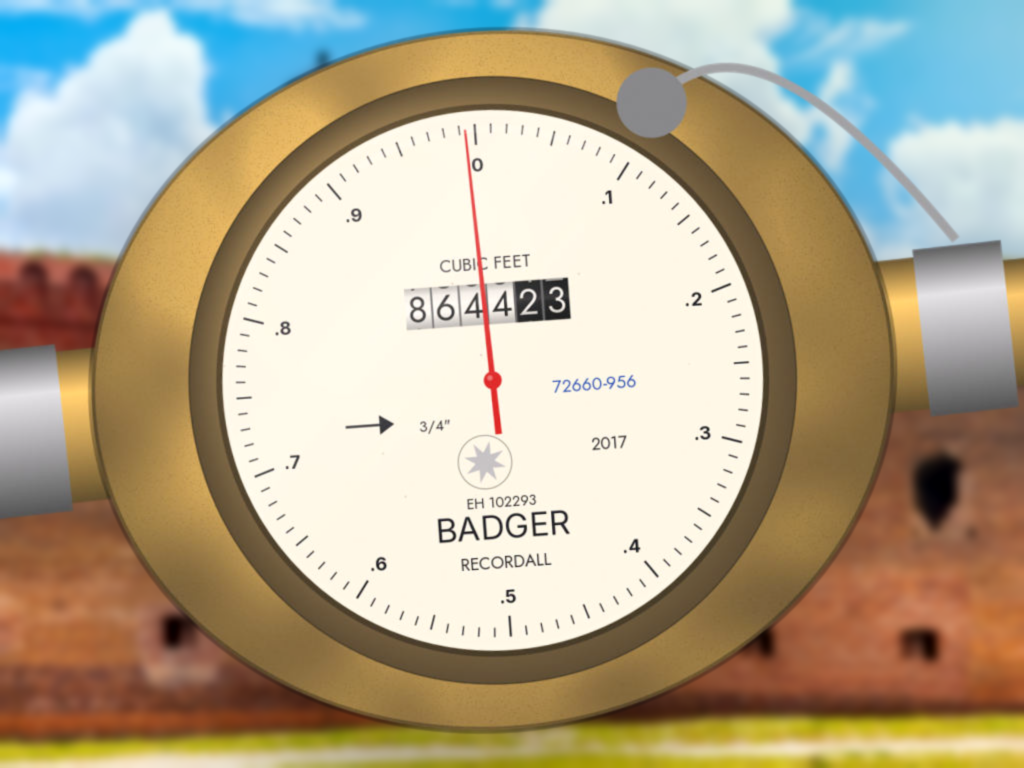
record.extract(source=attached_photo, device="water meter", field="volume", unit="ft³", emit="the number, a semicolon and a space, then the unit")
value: 864422.99; ft³
